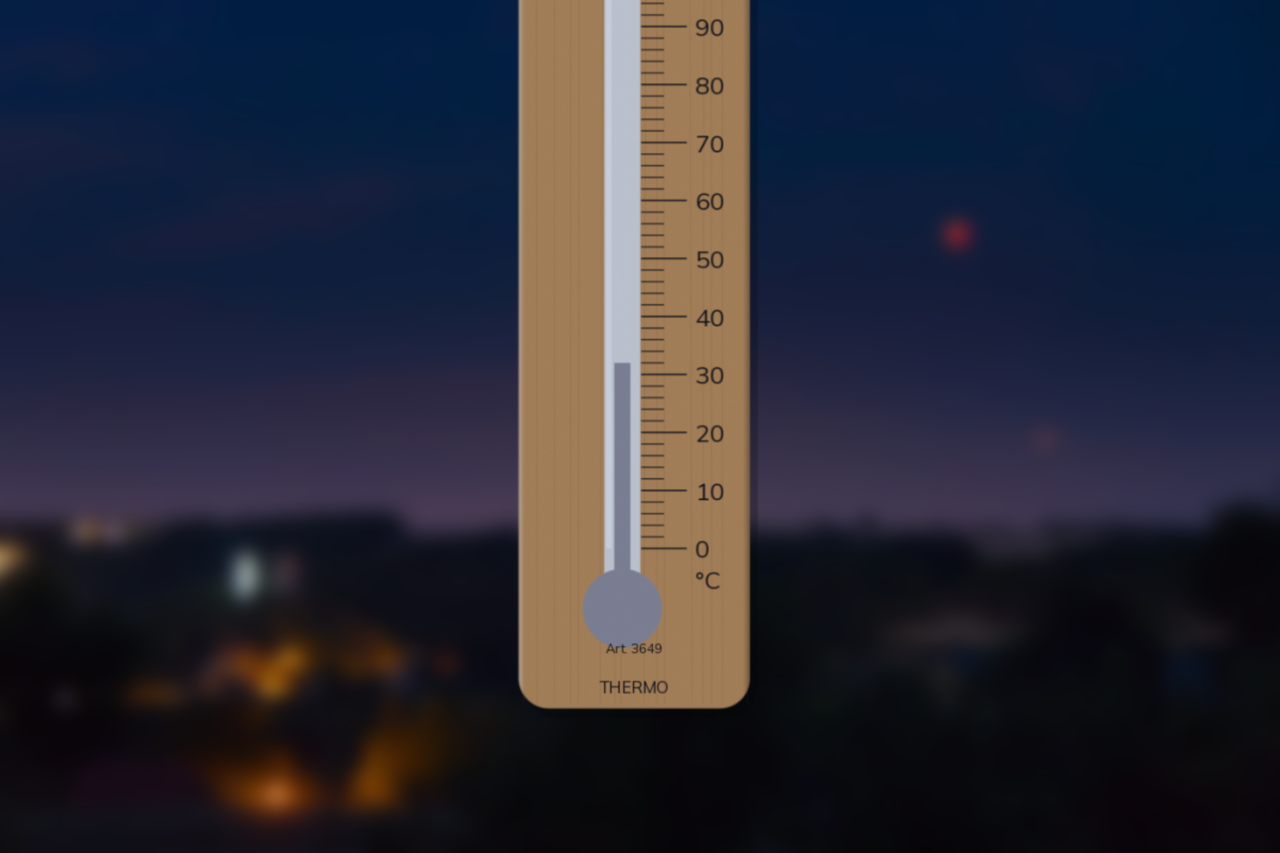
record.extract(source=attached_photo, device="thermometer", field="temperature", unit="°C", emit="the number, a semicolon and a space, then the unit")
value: 32; °C
